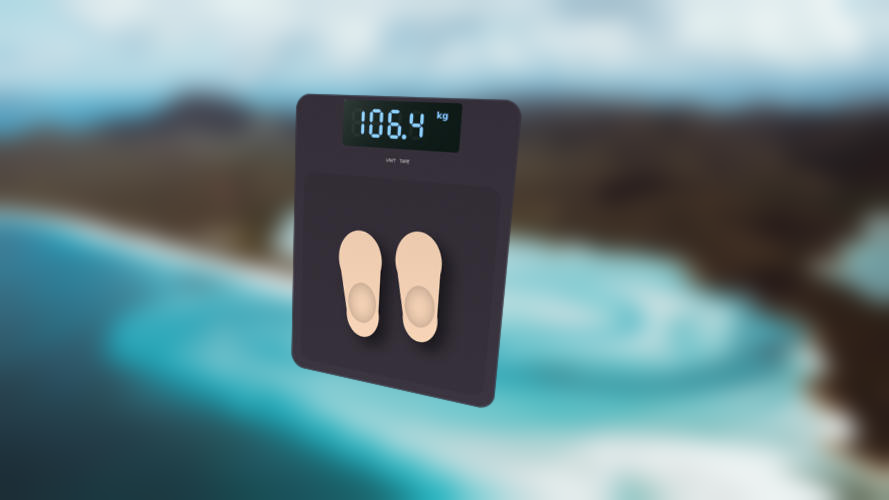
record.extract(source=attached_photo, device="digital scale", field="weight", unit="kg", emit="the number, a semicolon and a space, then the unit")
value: 106.4; kg
